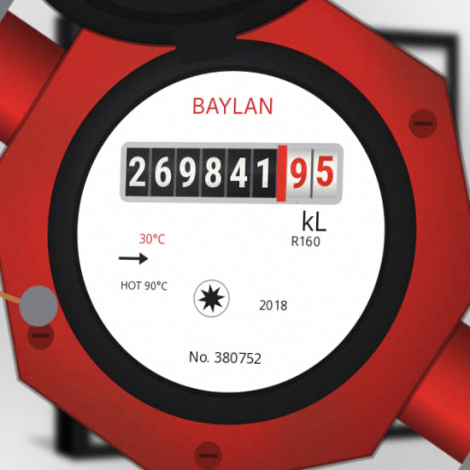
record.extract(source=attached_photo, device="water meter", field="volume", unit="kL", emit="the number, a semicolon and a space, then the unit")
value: 269841.95; kL
